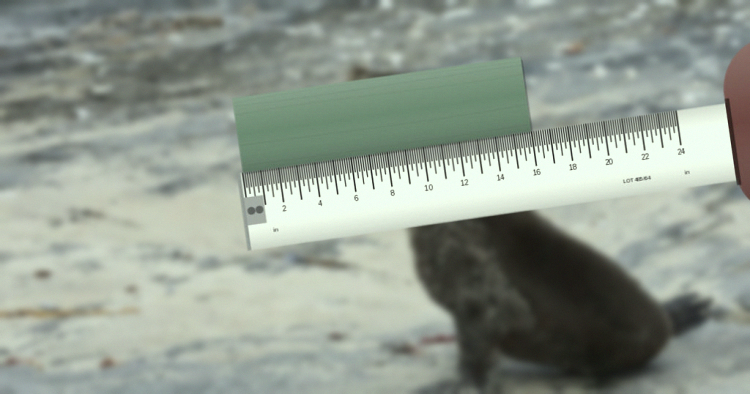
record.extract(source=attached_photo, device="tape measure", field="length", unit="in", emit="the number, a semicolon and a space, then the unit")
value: 16; in
